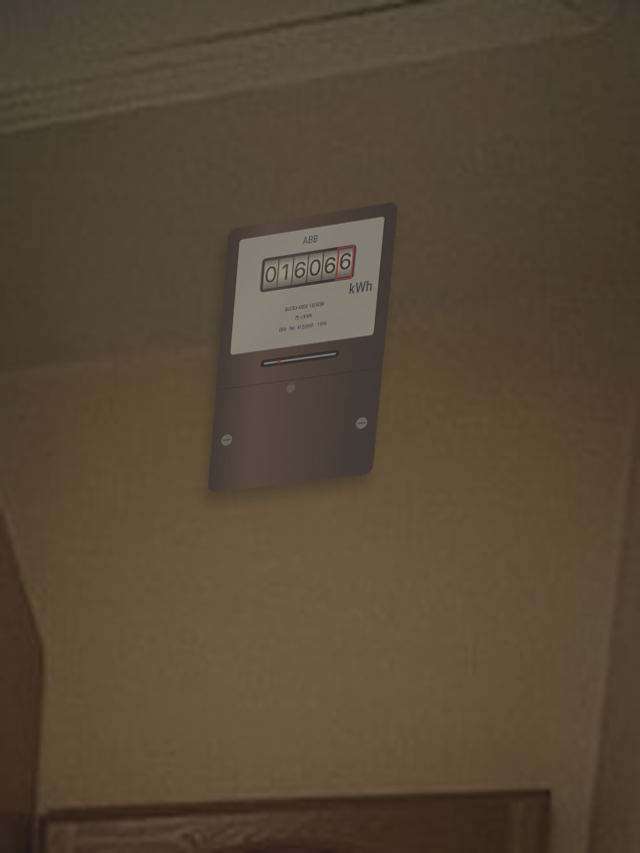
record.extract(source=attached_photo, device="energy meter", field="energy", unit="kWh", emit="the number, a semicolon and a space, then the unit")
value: 1606.6; kWh
